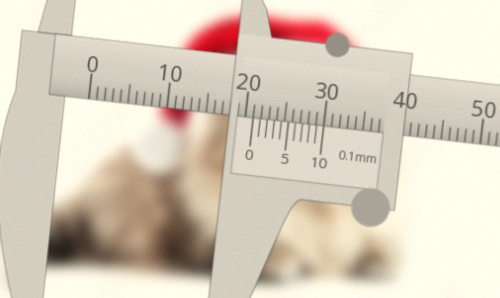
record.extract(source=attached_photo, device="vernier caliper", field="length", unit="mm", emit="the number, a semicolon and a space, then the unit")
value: 21.0; mm
